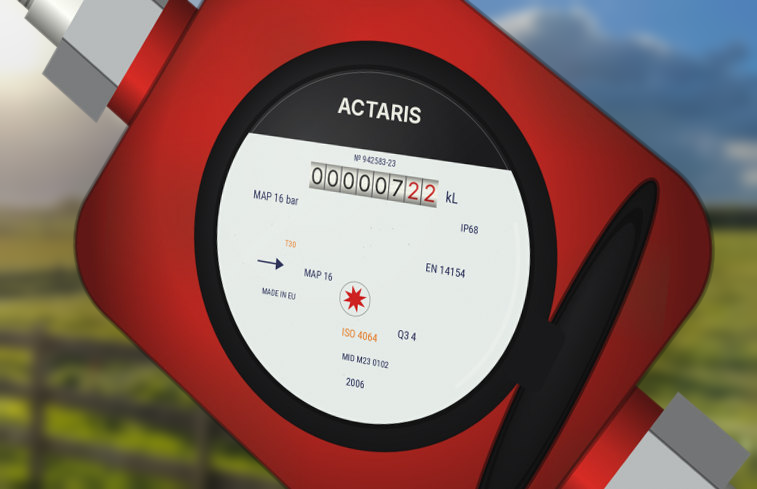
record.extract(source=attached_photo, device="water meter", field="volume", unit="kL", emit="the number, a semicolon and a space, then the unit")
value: 7.22; kL
